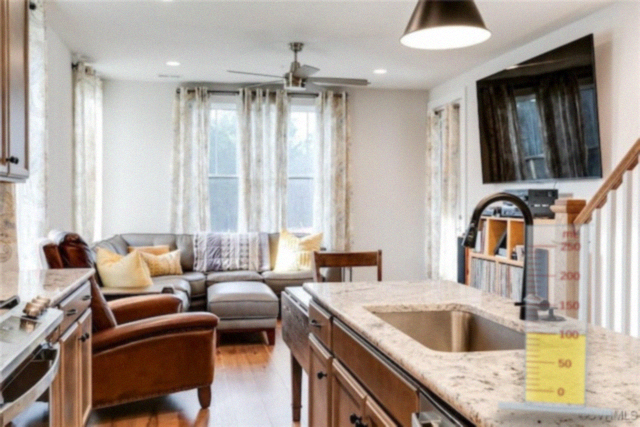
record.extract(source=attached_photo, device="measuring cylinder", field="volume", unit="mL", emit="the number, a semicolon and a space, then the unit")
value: 100; mL
